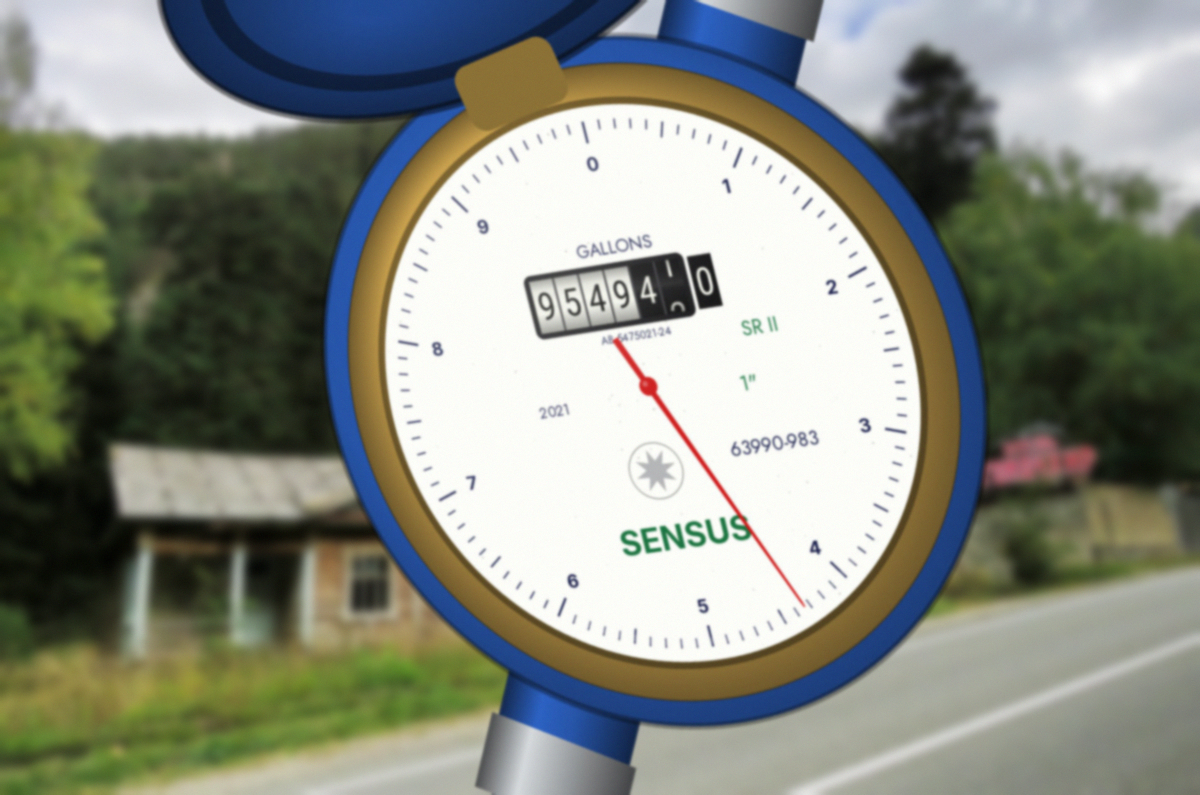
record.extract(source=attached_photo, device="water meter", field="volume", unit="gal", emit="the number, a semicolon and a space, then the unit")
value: 9549414.3; gal
